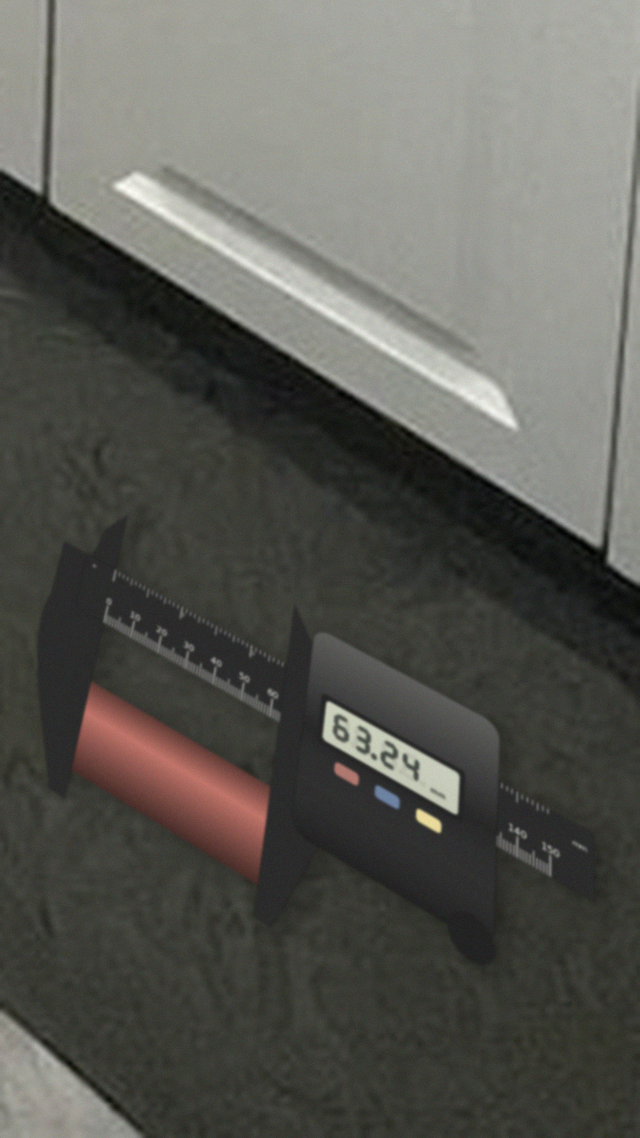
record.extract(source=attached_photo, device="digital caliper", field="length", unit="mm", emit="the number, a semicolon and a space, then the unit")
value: 63.24; mm
